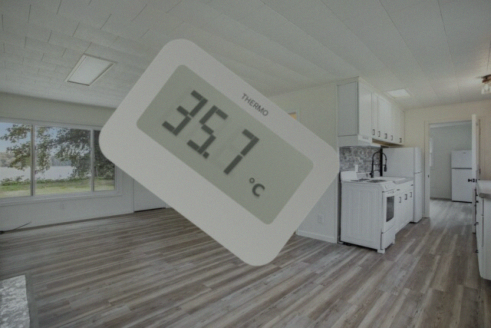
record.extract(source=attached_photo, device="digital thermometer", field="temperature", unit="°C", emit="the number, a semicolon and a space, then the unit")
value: 35.7; °C
